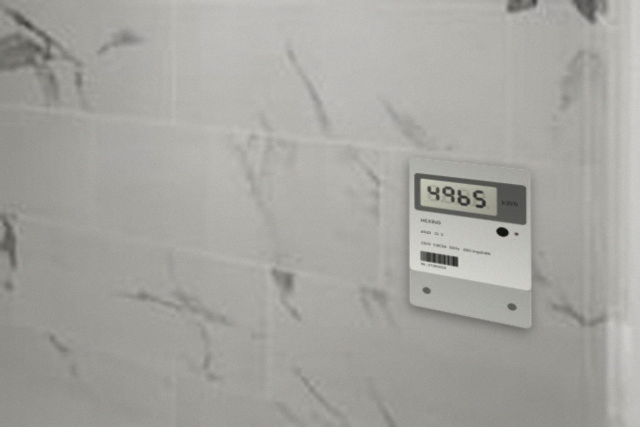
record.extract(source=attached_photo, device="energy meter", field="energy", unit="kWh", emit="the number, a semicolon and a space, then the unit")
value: 4965; kWh
